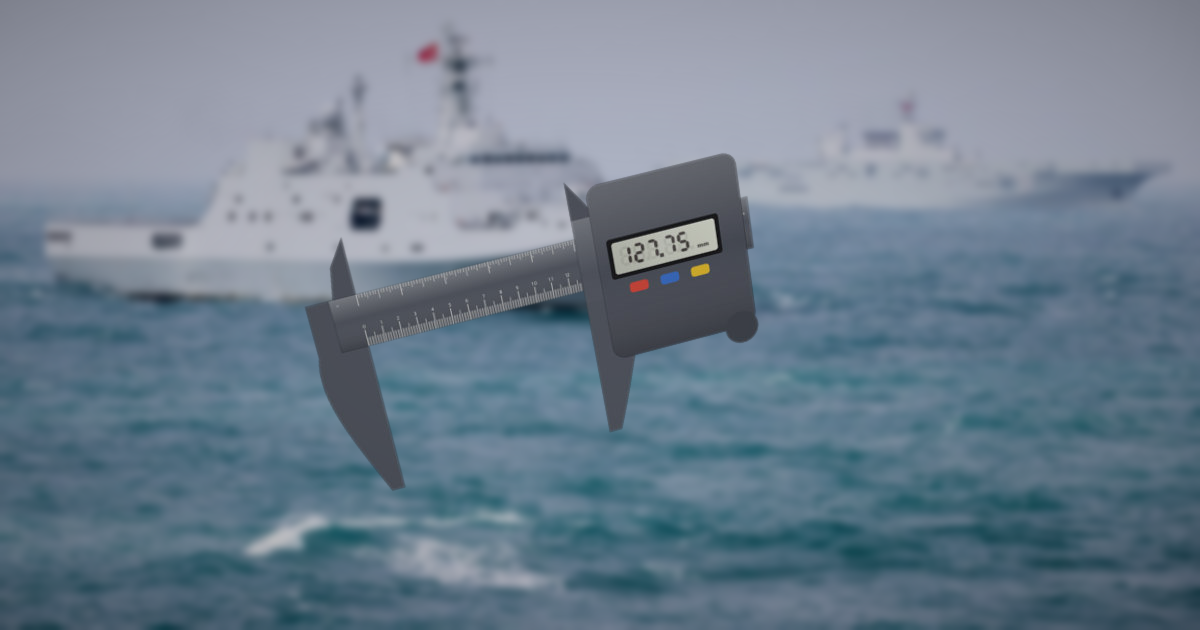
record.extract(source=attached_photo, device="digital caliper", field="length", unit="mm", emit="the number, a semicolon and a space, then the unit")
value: 127.75; mm
